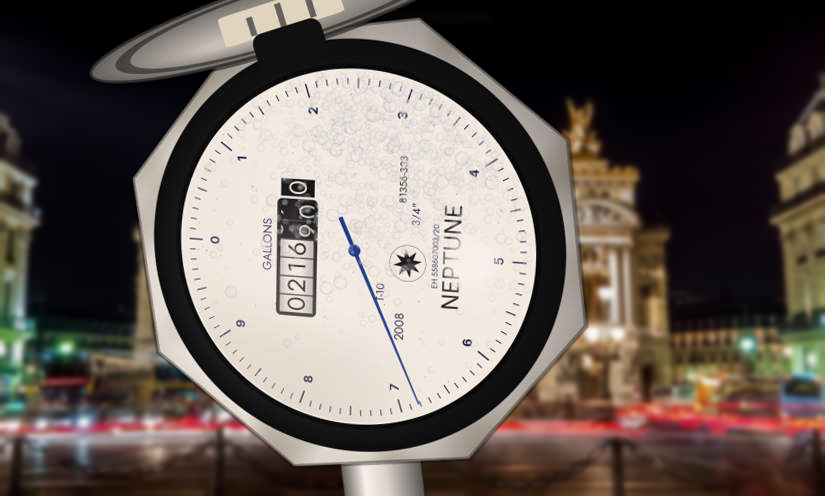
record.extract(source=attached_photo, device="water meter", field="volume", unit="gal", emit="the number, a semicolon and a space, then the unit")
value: 216896.8; gal
